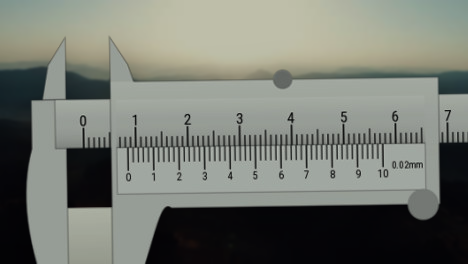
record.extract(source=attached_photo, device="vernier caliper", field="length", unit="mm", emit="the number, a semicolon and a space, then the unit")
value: 8.5; mm
